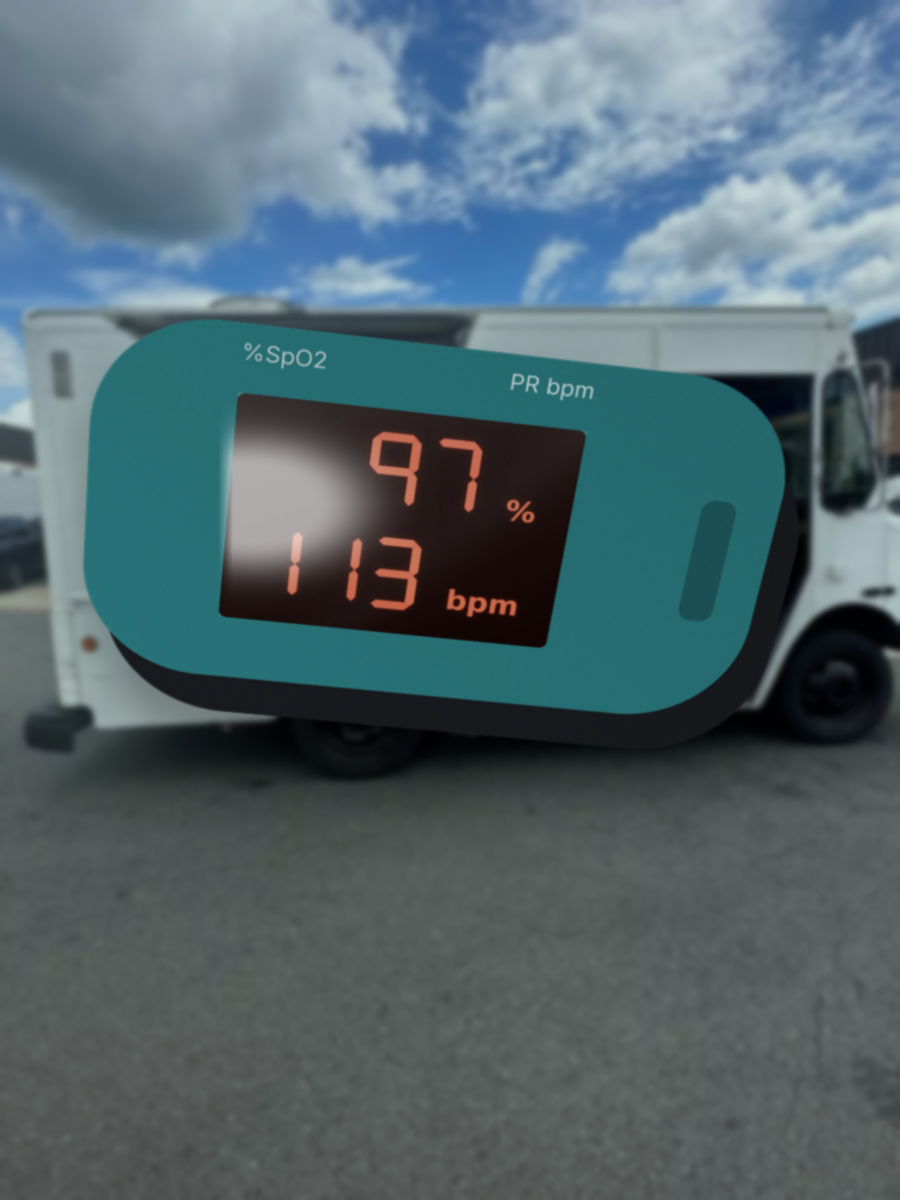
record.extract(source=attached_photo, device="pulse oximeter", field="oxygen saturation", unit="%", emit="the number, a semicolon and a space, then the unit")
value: 97; %
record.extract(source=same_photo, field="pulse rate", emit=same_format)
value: 113; bpm
